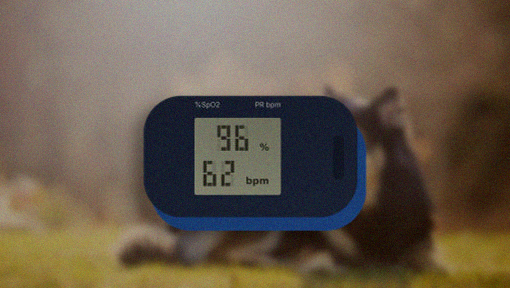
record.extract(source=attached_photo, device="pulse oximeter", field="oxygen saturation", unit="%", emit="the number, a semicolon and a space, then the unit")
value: 96; %
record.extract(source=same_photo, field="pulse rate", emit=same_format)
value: 62; bpm
